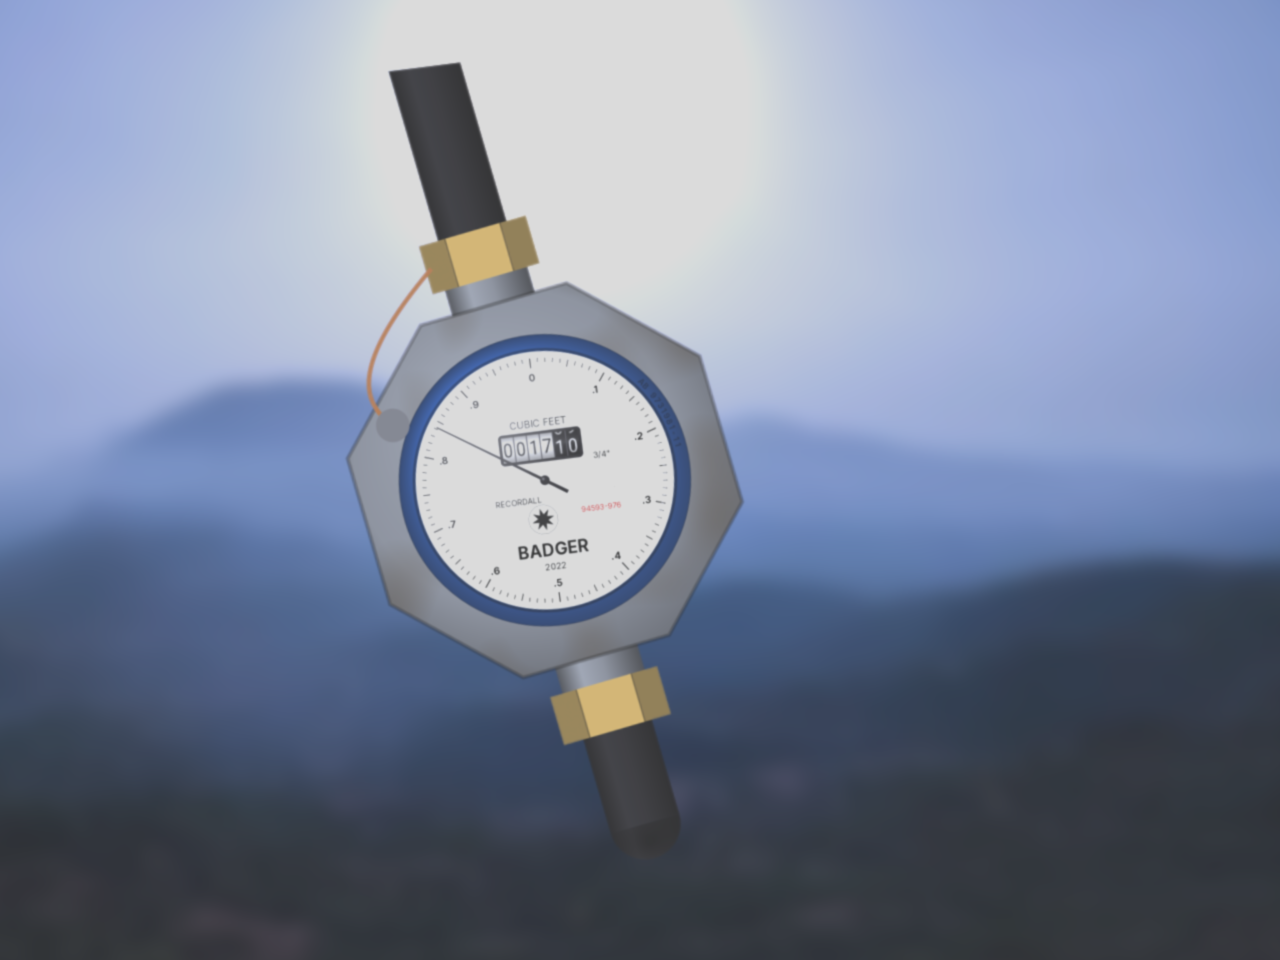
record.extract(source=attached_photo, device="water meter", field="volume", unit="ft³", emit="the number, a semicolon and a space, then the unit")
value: 1709.84; ft³
